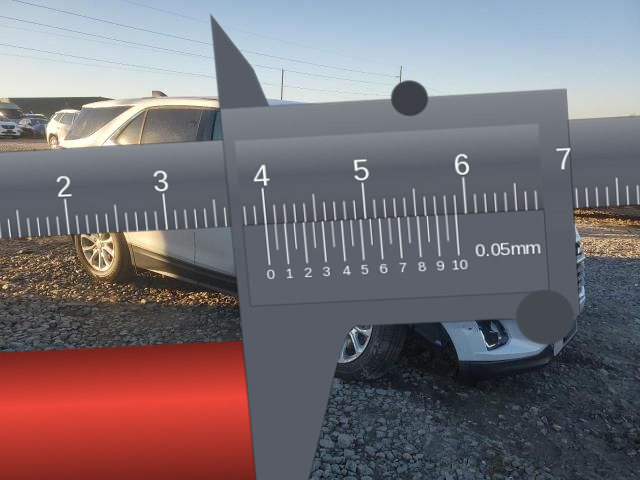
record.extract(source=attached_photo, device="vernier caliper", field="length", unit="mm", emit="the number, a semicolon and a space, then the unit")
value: 40.0; mm
